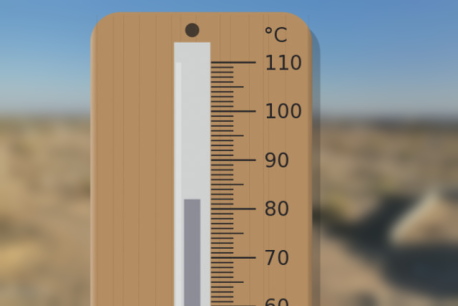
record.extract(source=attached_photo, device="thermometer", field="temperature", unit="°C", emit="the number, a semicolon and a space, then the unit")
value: 82; °C
